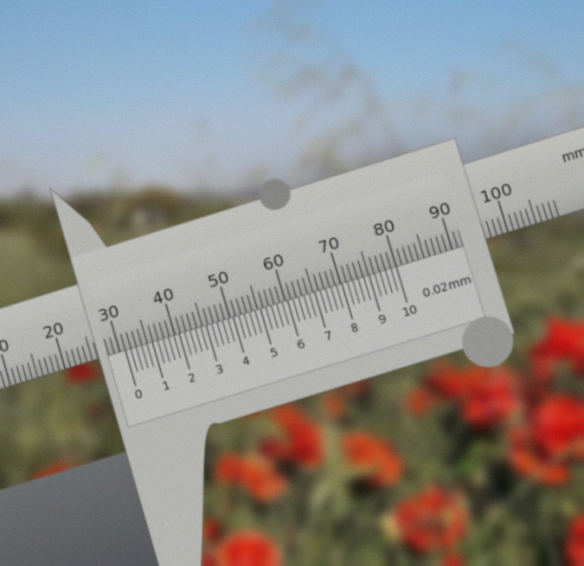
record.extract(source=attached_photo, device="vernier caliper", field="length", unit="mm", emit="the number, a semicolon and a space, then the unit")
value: 31.0; mm
